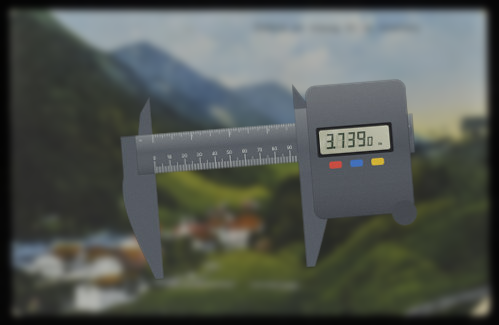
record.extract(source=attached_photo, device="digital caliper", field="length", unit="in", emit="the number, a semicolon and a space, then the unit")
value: 3.7390; in
